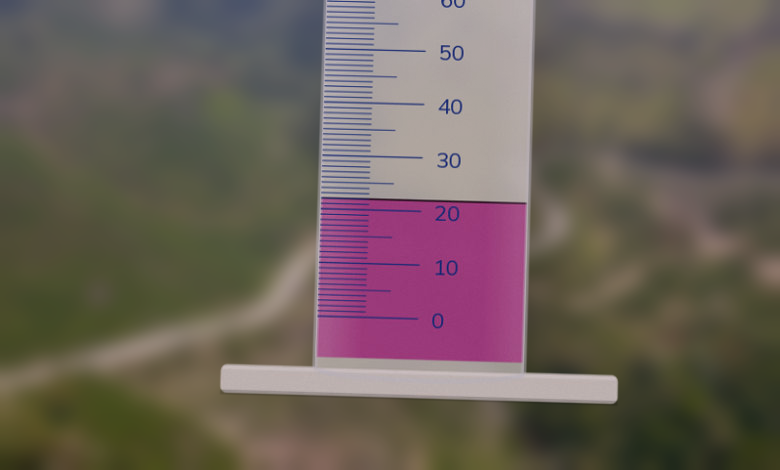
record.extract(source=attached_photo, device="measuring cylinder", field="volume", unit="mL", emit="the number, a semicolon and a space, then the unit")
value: 22; mL
